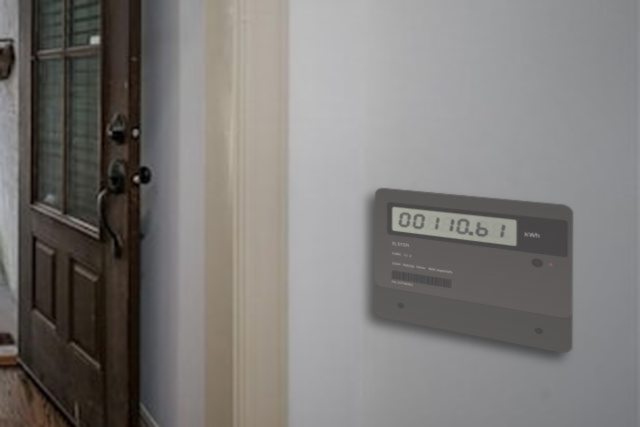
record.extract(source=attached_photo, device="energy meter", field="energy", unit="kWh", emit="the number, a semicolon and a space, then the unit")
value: 110.61; kWh
